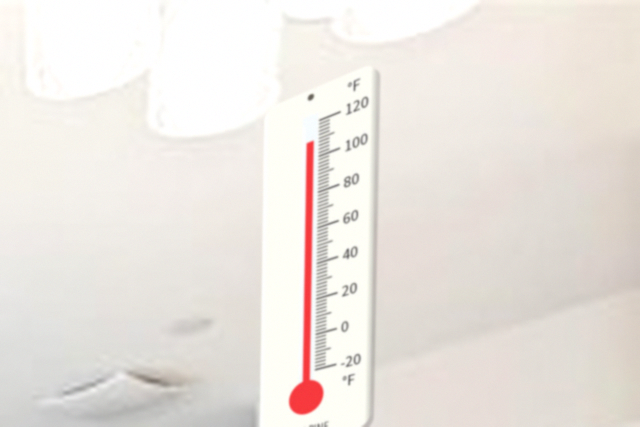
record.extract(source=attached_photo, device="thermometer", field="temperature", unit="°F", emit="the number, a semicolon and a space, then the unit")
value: 110; °F
